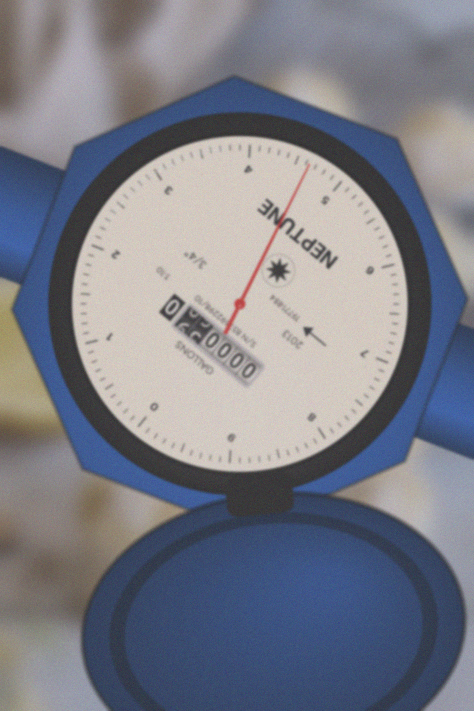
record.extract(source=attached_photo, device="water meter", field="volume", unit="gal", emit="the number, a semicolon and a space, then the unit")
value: 594.6; gal
